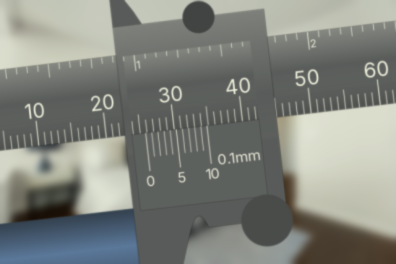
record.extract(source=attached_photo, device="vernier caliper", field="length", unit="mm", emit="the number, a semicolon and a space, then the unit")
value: 25.8; mm
